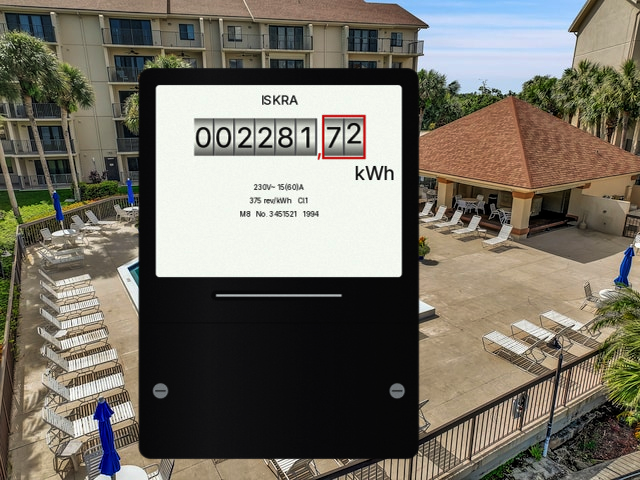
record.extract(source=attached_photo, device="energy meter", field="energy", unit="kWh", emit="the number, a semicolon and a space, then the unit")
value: 2281.72; kWh
